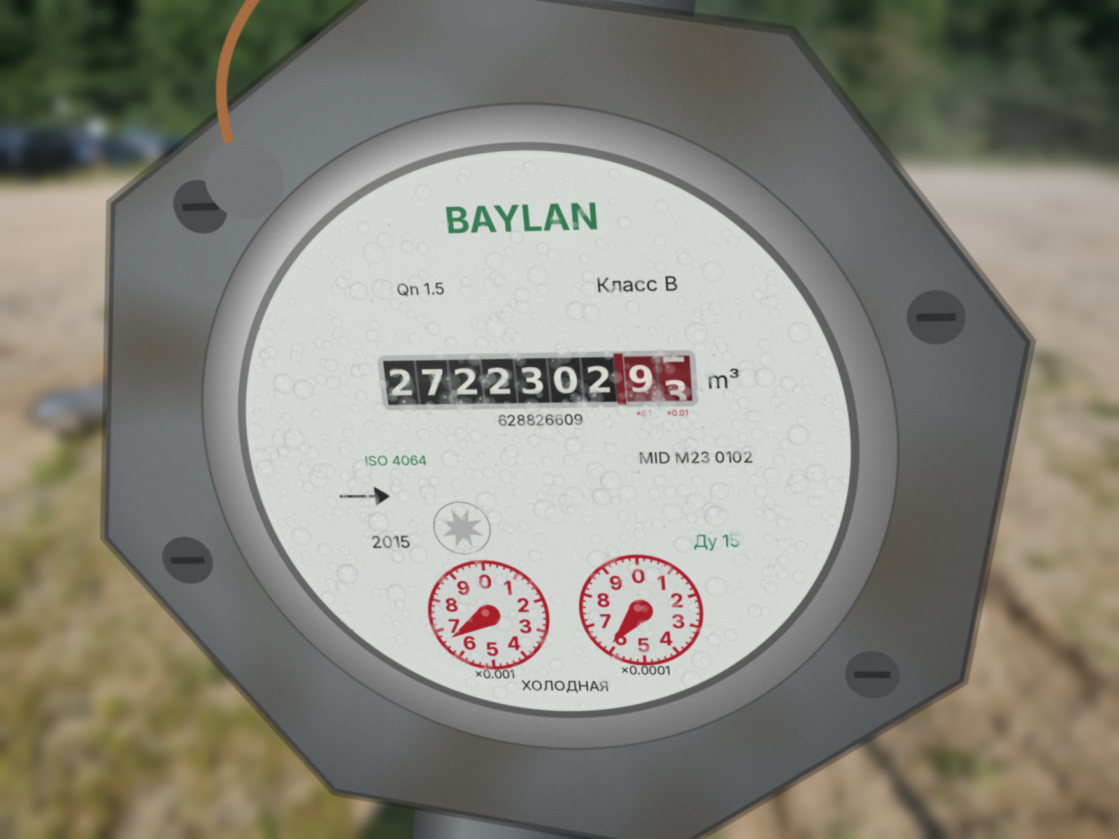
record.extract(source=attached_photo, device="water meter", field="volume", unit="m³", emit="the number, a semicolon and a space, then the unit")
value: 2722302.9266; m³
